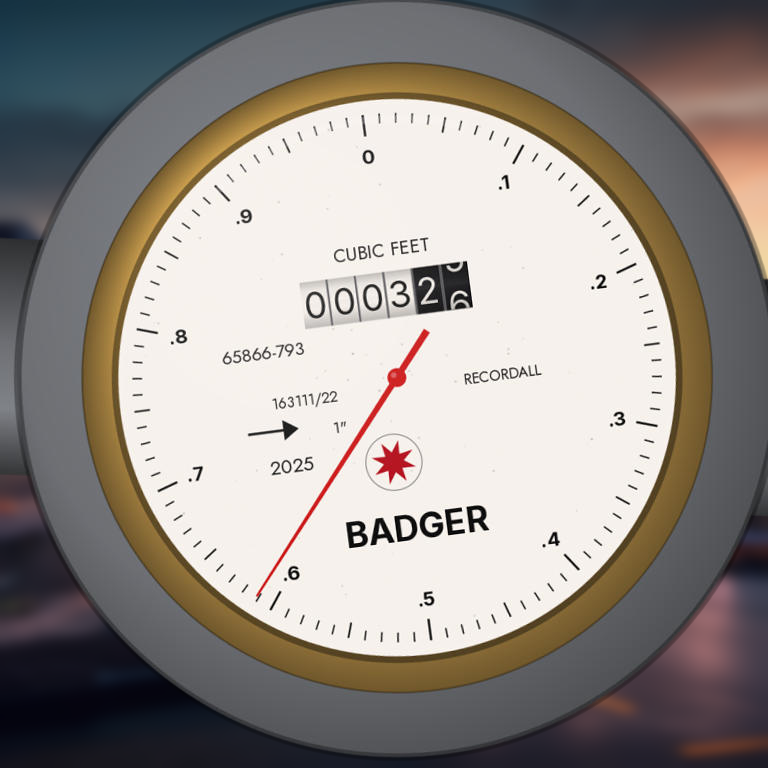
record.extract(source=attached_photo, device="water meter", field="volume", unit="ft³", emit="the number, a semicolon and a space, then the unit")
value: 325.61; ft³
